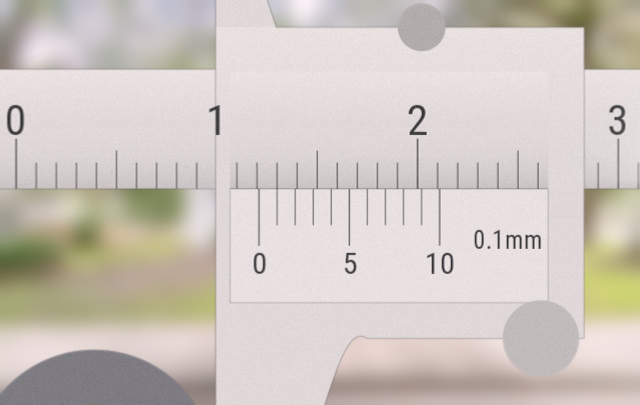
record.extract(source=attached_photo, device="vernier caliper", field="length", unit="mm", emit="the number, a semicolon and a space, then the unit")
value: 12.1; mm
